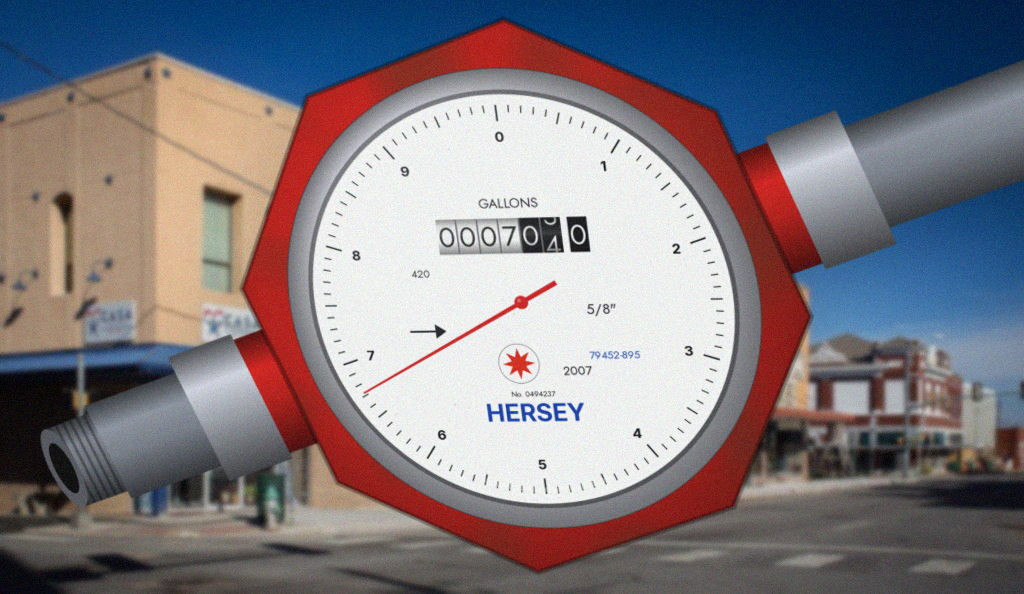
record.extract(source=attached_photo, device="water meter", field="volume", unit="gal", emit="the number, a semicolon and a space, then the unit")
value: 7036.7; gal
